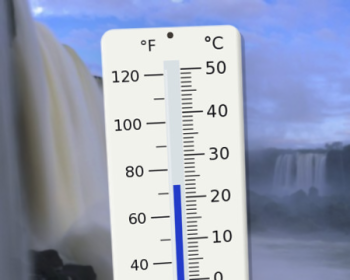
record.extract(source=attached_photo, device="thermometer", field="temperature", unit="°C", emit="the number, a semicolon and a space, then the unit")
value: 23; °C
